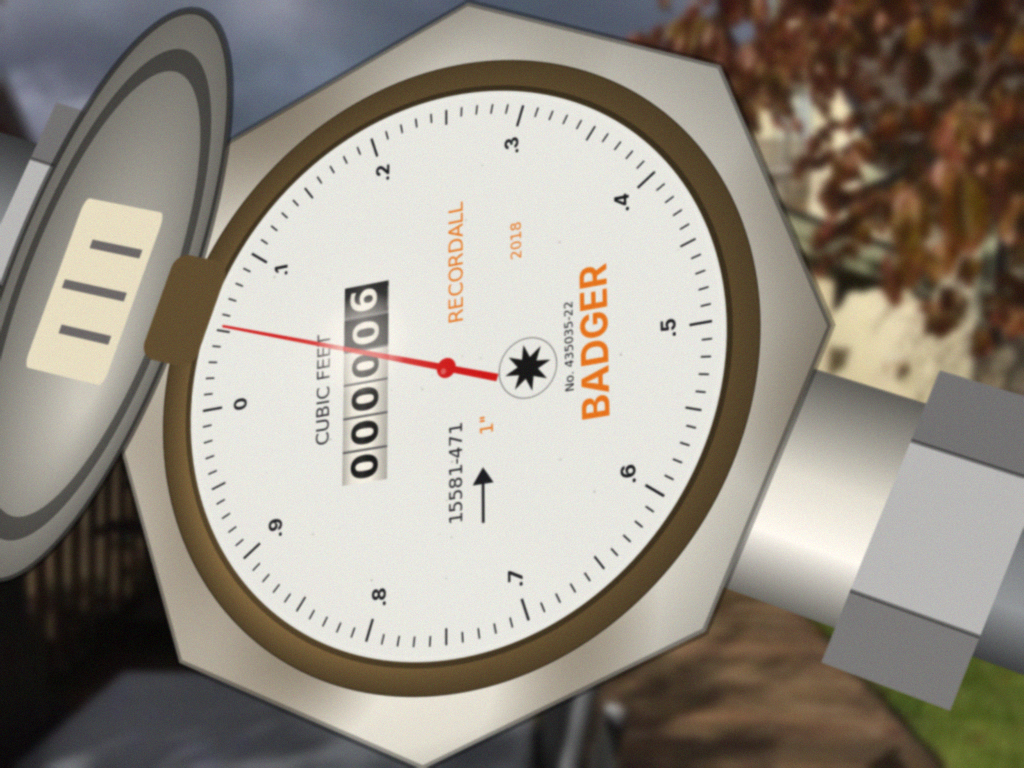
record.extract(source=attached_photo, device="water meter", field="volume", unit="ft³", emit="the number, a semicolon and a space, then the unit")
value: 6.05; ft³
